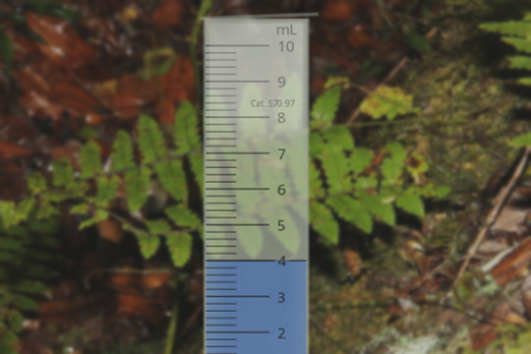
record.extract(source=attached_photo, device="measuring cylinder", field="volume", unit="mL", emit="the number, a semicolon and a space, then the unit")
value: 4; mL
